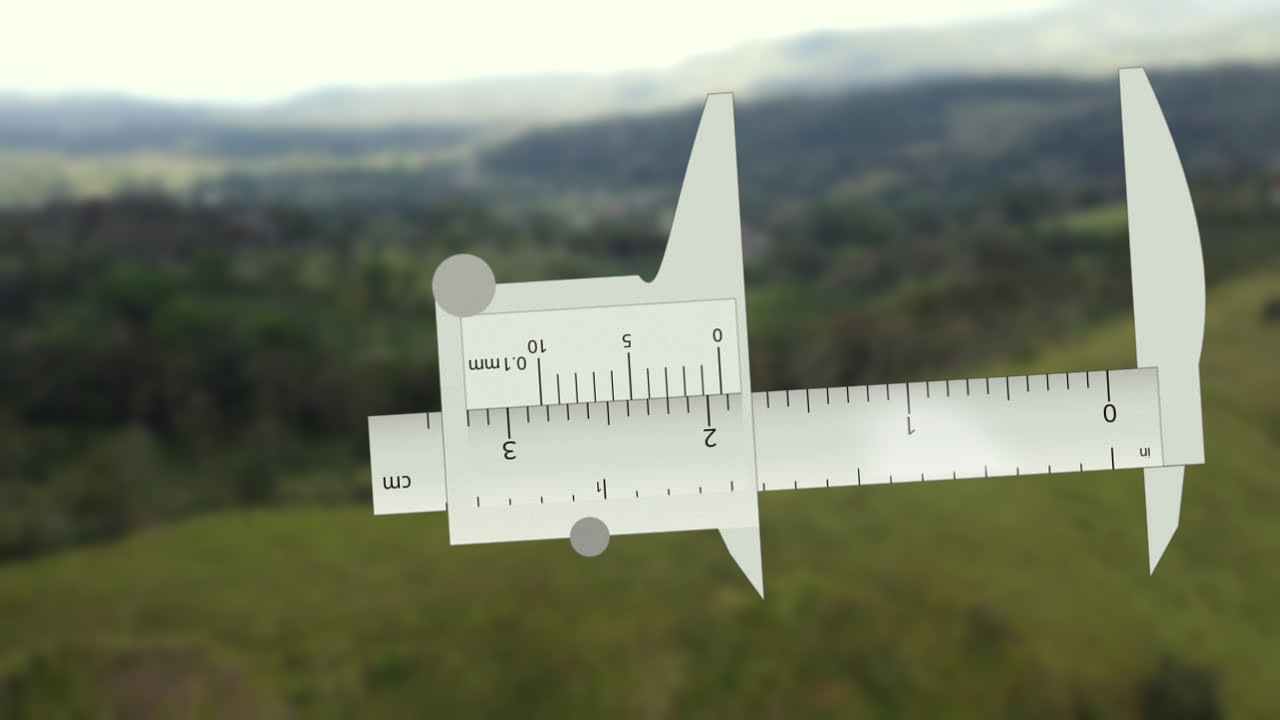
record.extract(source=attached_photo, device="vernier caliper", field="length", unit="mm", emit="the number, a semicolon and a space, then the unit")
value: 19.3; mm
